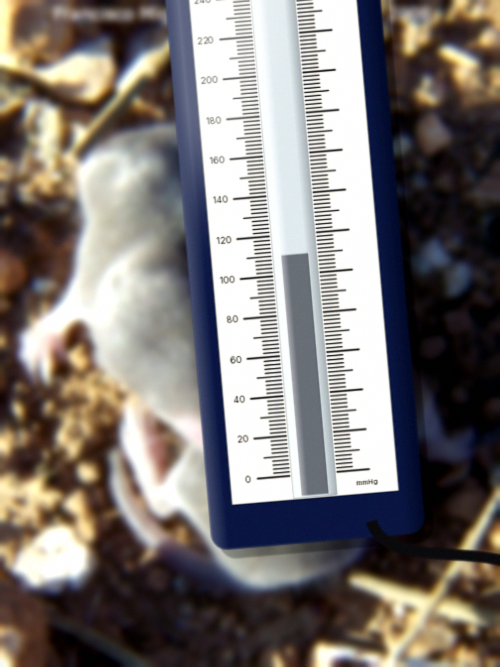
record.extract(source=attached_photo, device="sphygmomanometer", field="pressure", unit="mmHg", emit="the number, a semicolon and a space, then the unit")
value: 110; mmHg
